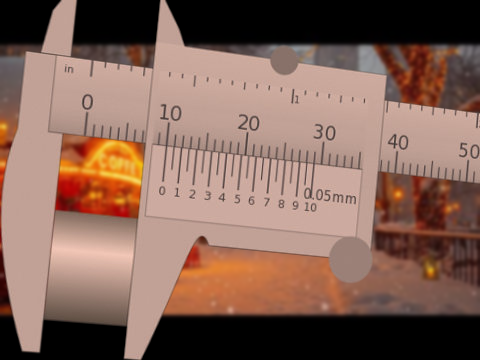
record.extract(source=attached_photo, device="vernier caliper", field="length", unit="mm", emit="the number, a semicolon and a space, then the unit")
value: 10.0; mm
